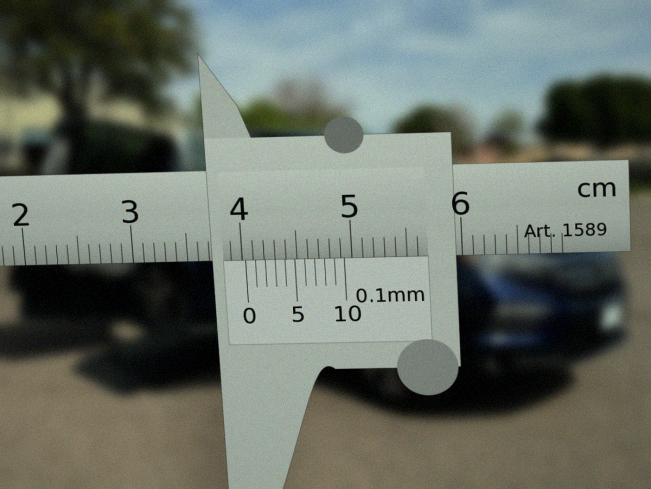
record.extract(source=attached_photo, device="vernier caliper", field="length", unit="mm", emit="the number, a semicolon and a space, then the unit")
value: 40.3; mm
